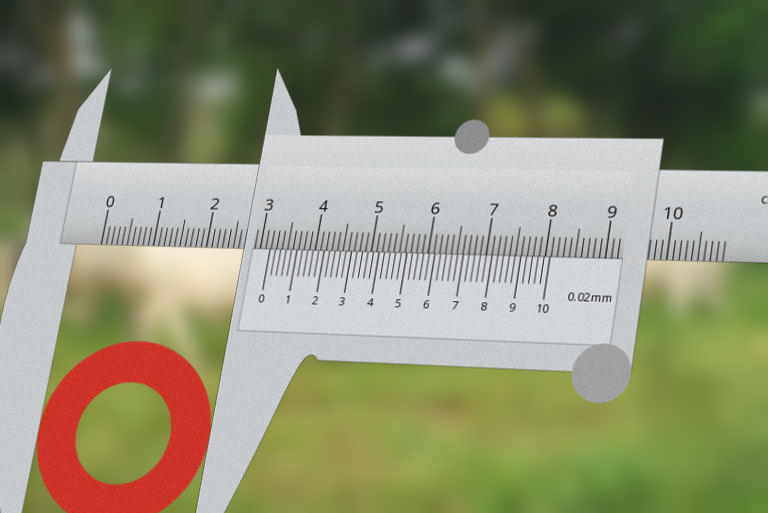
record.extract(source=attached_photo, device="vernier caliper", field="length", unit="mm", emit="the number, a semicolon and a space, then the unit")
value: 31.8; mm
